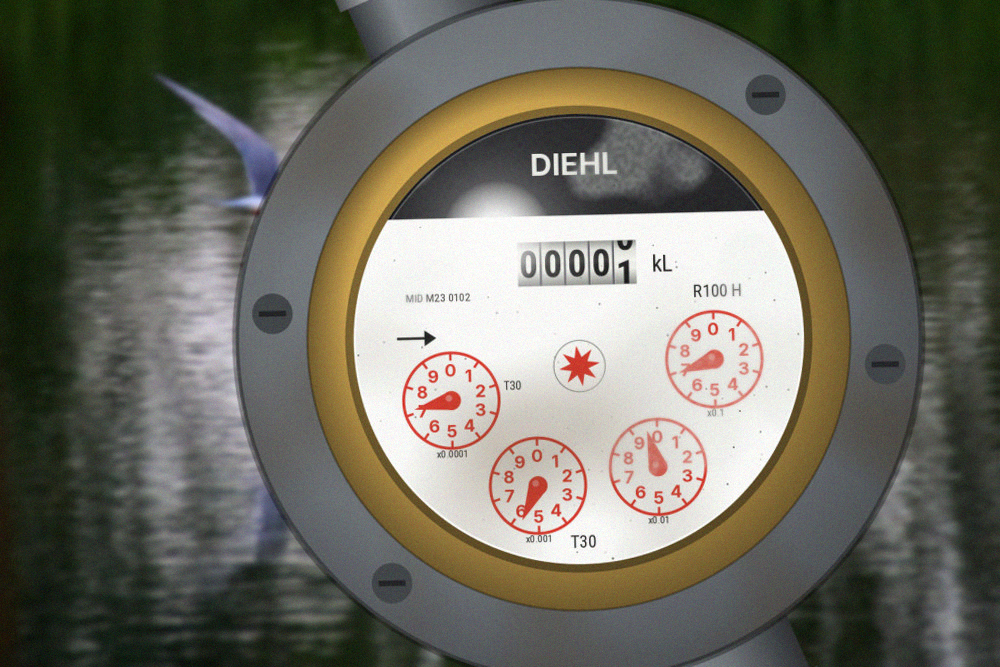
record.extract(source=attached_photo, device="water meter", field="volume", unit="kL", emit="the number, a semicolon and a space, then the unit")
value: 0.6957; kL
